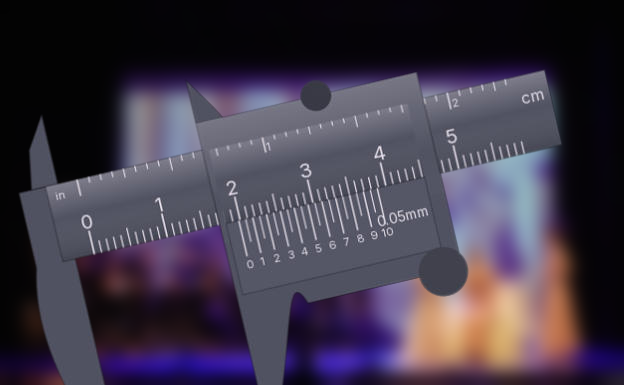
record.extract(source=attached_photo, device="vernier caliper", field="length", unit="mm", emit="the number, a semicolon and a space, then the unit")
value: 19.8; mm
